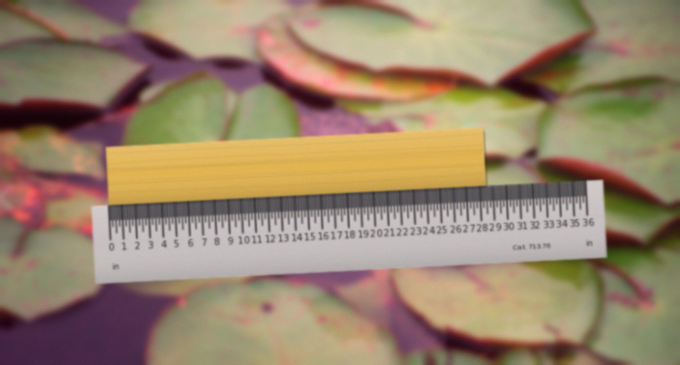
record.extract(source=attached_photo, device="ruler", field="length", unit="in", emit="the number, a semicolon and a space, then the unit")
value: 28.5; in
